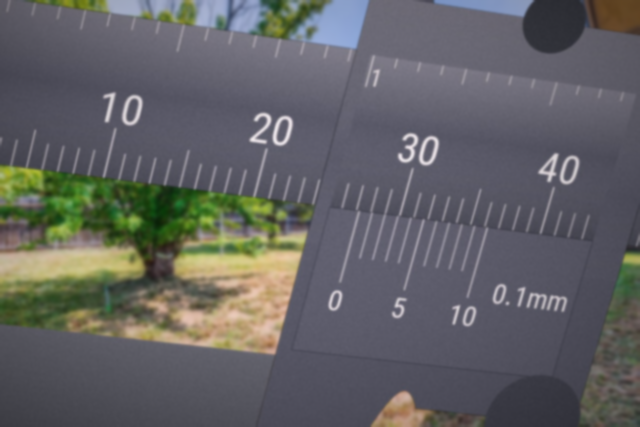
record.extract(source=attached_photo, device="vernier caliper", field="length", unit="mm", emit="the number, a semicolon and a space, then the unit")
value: 27.2; mm
